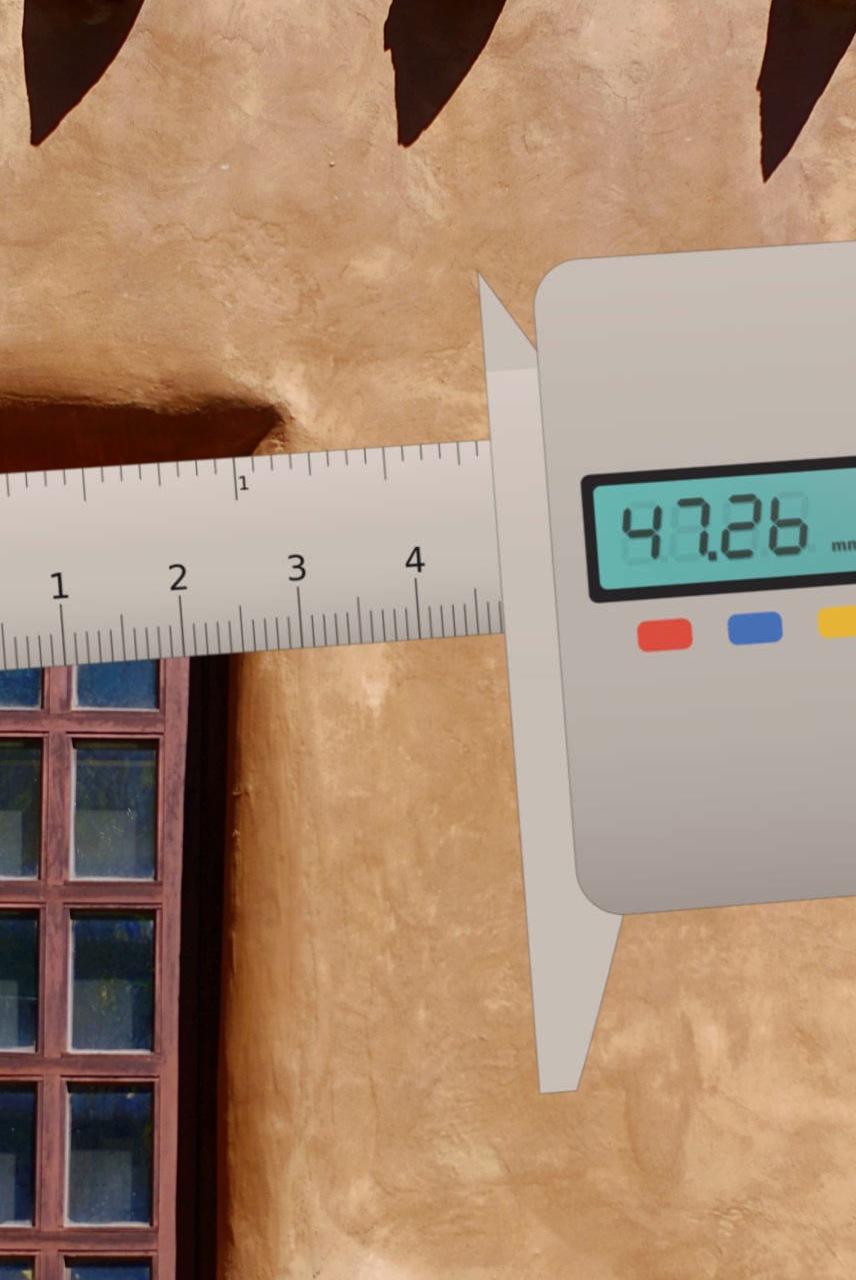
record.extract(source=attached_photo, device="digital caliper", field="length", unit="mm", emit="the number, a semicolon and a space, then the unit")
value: 47.26; mm
